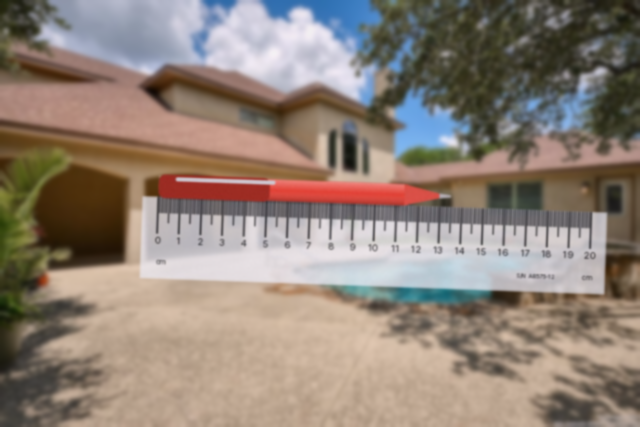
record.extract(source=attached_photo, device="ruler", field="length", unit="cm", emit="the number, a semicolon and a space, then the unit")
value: 13.5; cm
